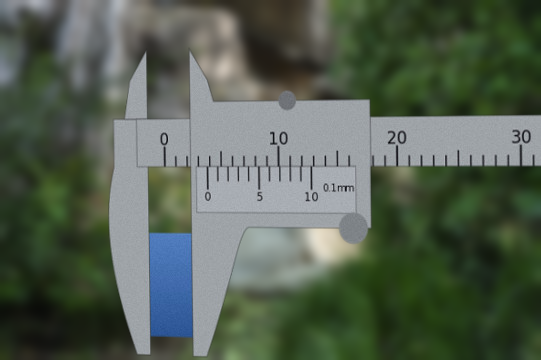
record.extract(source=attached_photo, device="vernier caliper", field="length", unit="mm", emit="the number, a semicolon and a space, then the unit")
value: 3.8; mm
